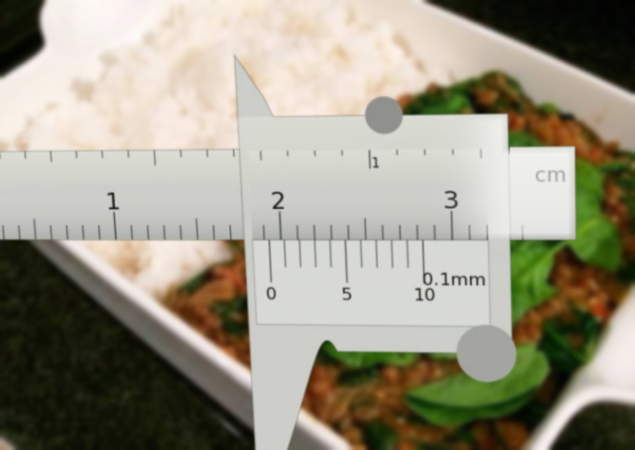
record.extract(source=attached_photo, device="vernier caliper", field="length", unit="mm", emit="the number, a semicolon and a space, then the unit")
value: 19.3; mm
